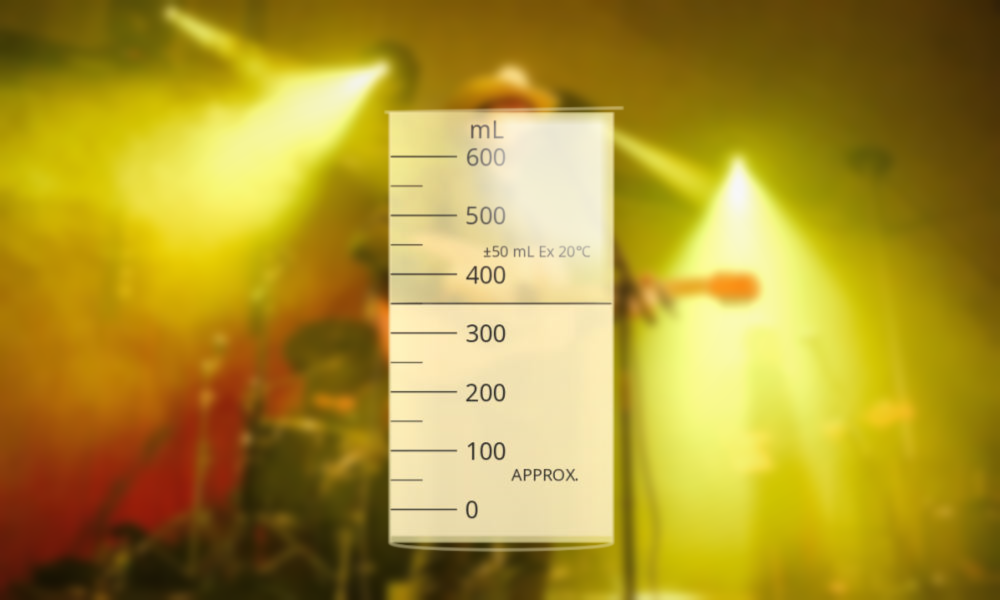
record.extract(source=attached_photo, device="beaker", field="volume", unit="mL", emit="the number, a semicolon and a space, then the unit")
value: 350; mL
